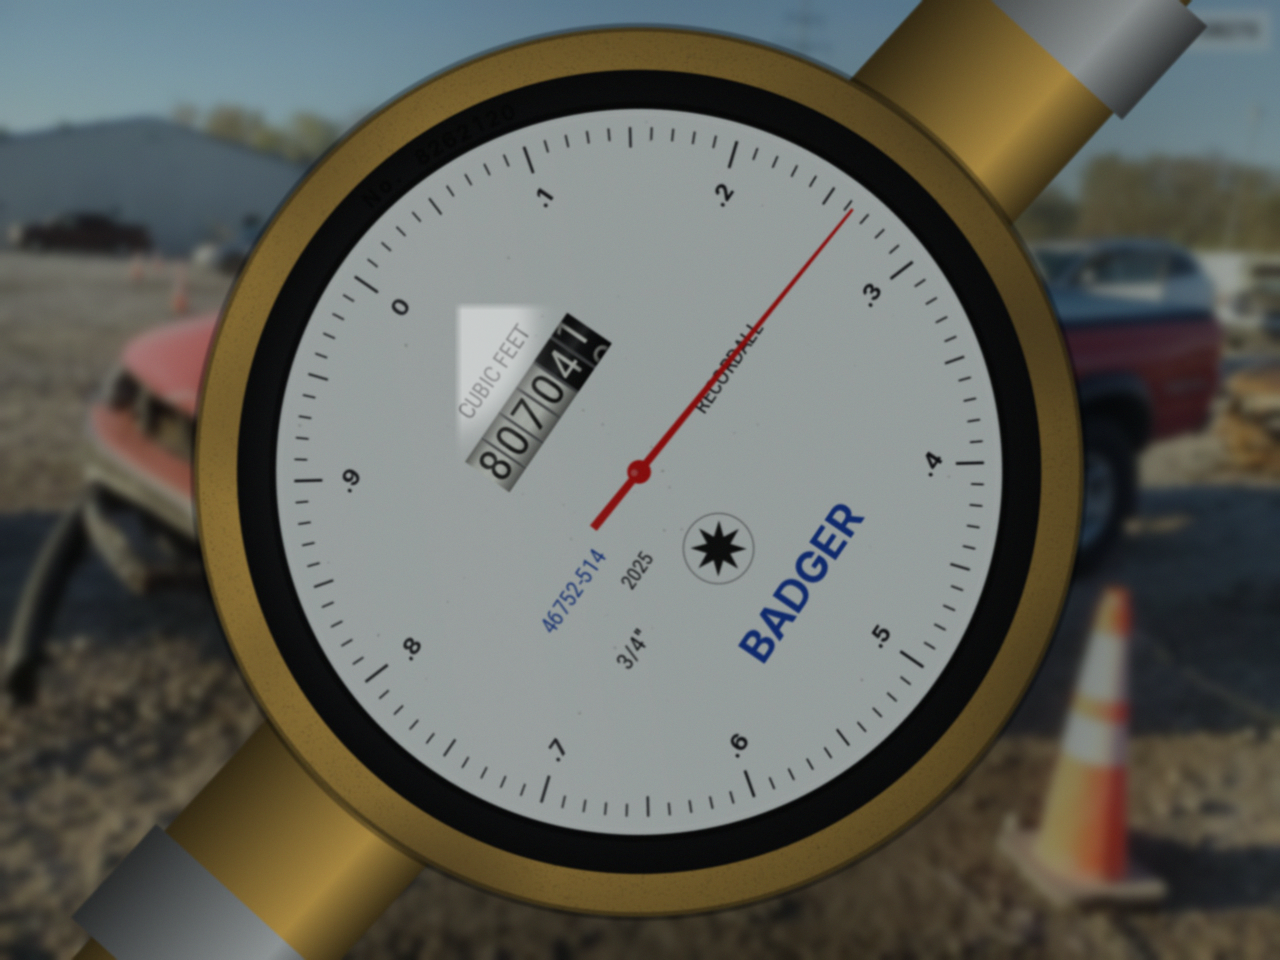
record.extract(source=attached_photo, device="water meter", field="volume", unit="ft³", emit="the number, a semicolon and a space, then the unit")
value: 807041.26; ft³
